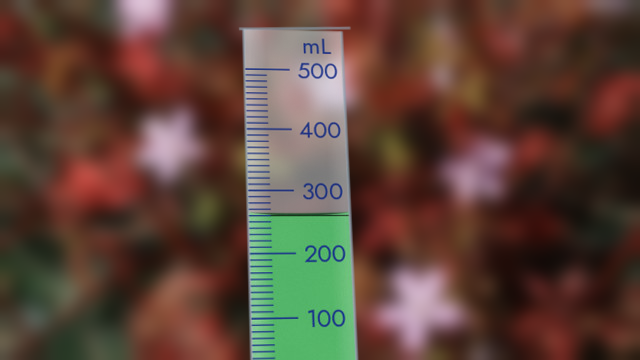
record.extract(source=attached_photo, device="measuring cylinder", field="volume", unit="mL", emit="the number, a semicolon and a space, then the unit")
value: 260; mL
